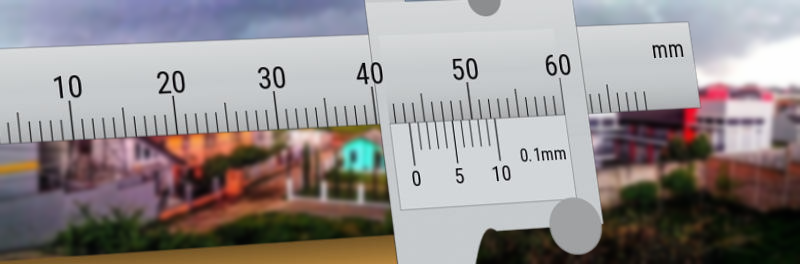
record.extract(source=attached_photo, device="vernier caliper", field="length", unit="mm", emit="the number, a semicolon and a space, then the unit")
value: 43.4; mm
